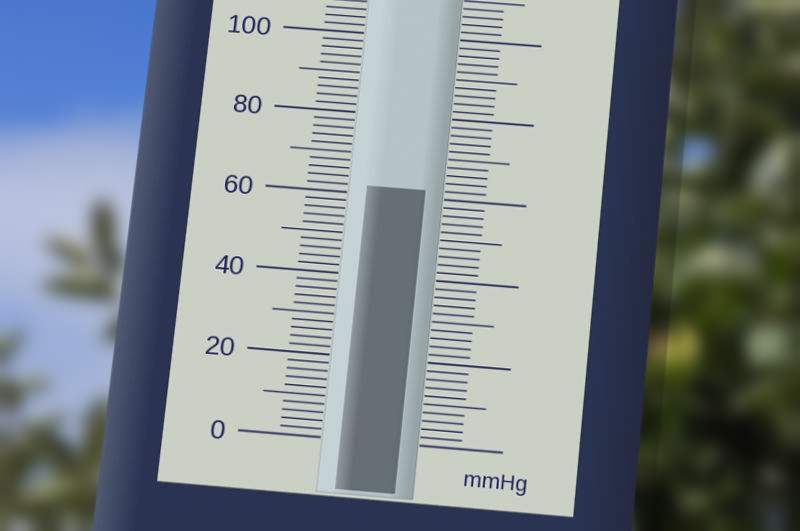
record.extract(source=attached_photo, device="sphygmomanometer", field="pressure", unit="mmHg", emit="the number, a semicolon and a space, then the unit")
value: 62; mmHg
